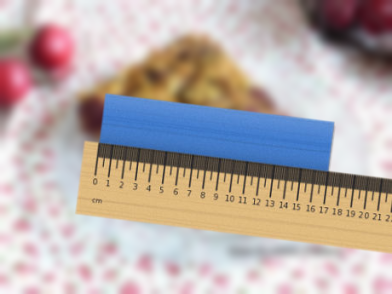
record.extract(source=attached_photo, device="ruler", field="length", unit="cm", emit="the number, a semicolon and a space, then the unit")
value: 17; cm
